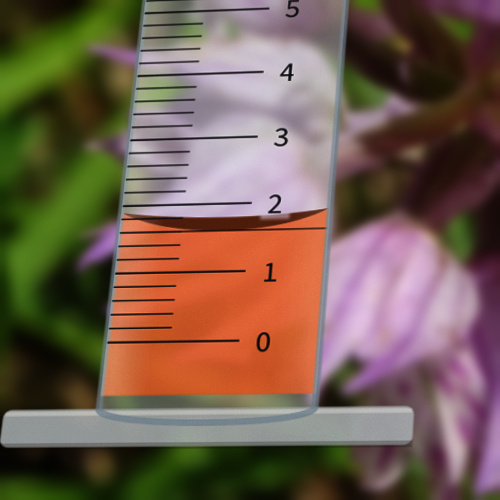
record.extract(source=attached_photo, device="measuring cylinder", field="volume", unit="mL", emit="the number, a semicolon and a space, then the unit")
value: 1.6; mL
